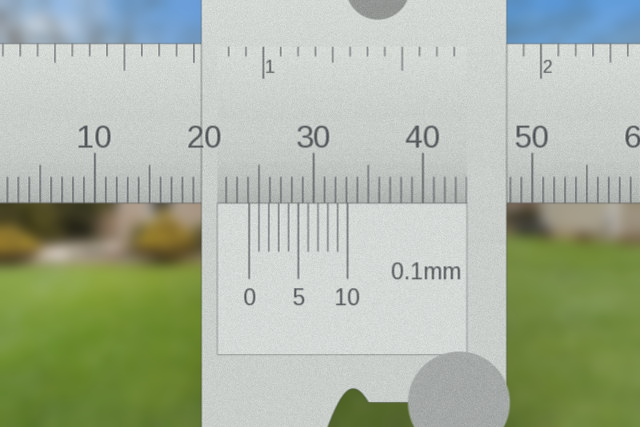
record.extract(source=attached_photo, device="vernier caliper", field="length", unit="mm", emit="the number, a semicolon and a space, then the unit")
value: 24.1; mm
